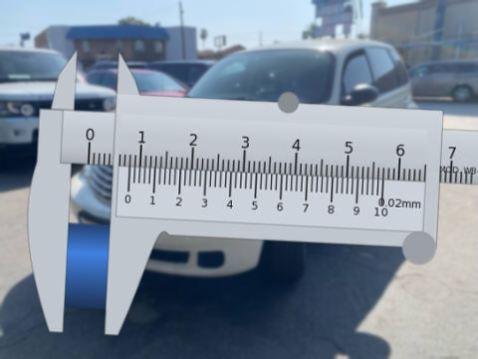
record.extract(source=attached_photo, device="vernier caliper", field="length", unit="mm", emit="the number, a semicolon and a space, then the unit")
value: 8.0; mm
